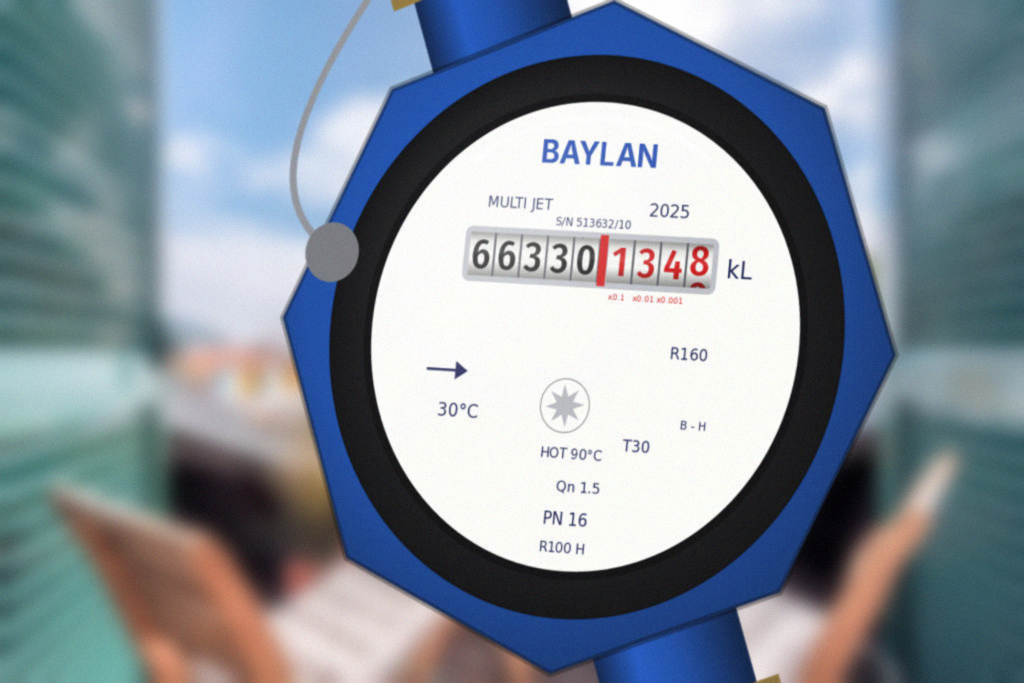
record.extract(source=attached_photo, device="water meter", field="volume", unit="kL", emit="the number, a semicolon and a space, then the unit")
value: 66330.1348; kL
